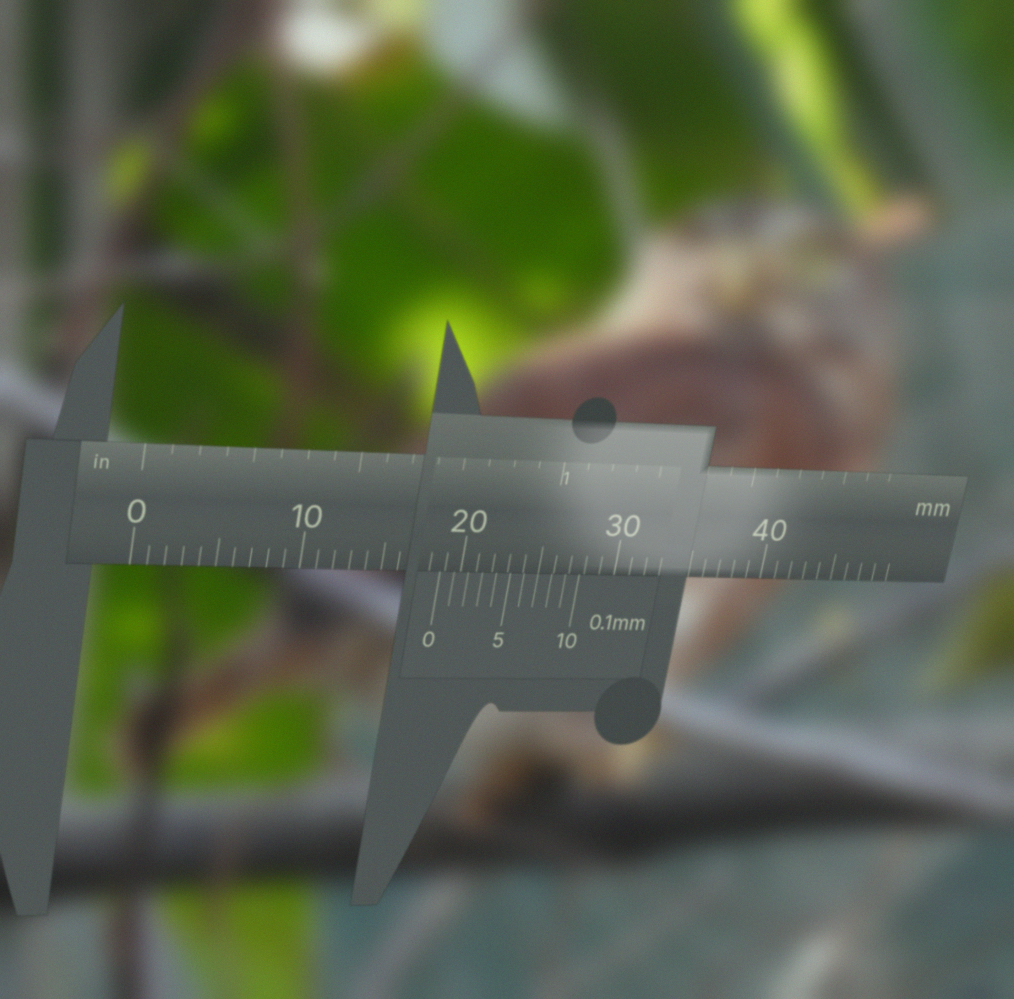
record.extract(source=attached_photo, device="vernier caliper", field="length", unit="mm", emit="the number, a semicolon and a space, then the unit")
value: 18.7; mm
